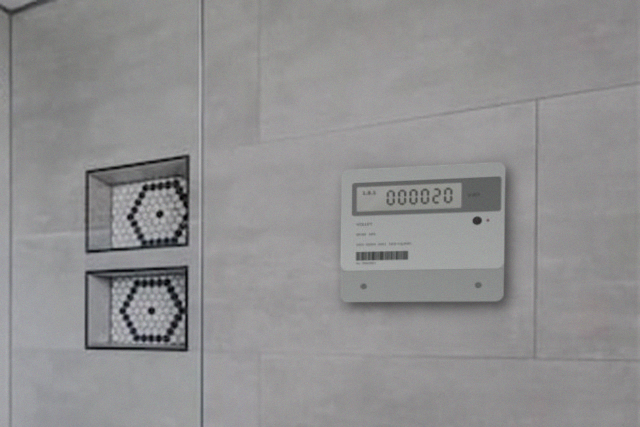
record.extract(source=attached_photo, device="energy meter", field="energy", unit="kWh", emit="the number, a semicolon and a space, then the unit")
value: 20; kWh
